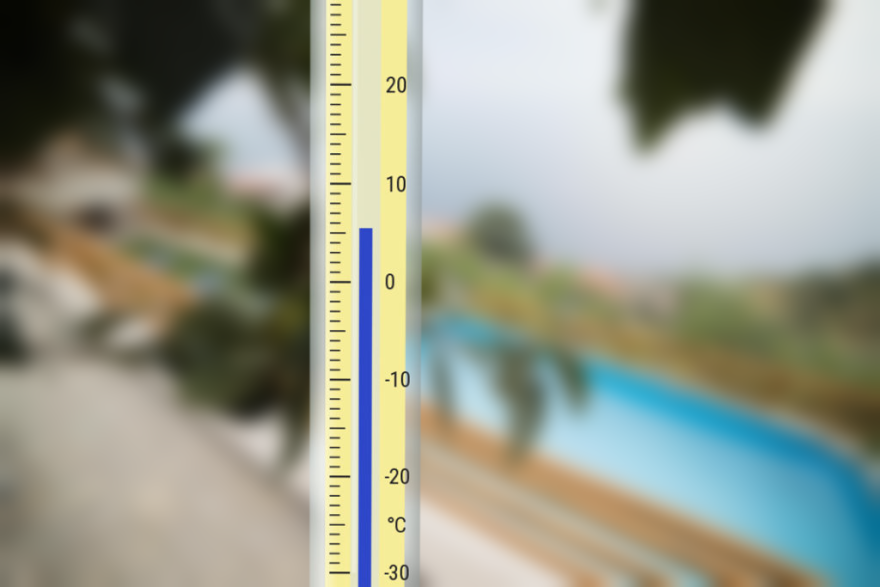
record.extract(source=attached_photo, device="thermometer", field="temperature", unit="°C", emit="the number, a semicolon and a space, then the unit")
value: 5.5; °C
